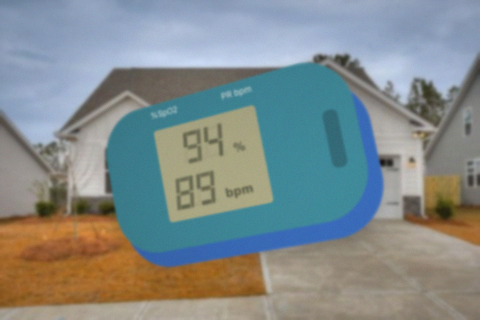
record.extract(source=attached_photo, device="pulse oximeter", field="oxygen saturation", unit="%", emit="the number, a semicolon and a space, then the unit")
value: 94; %
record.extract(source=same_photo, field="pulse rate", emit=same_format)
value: 89; bpm
